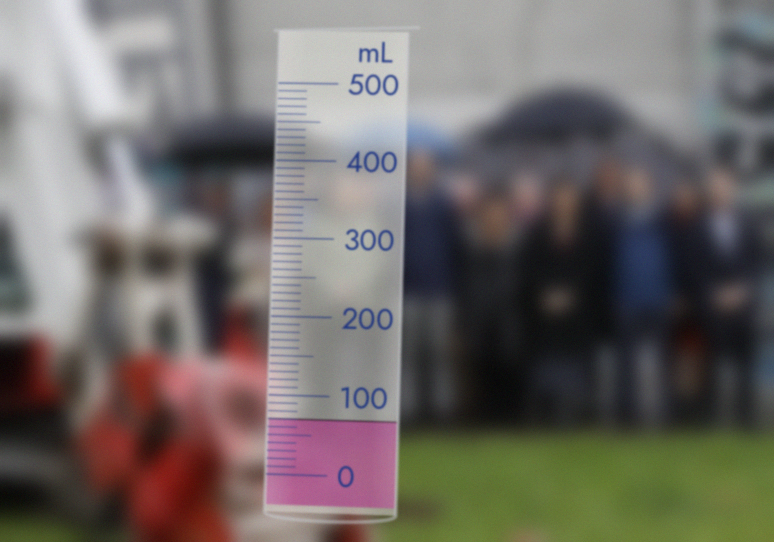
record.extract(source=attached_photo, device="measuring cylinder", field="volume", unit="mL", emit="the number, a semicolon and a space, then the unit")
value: 70; mL
